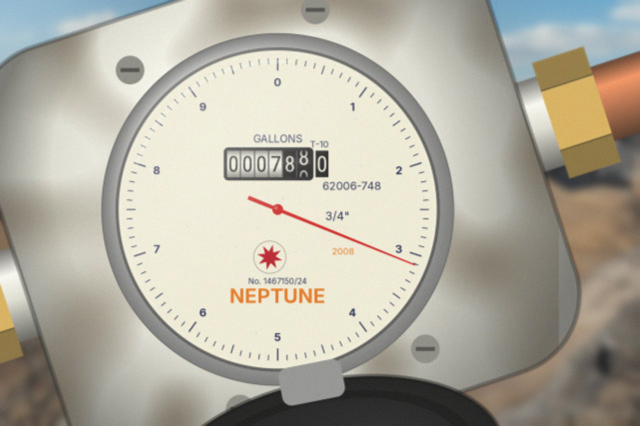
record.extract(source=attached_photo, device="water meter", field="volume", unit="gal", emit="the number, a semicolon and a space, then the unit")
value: 7883.1; gal
